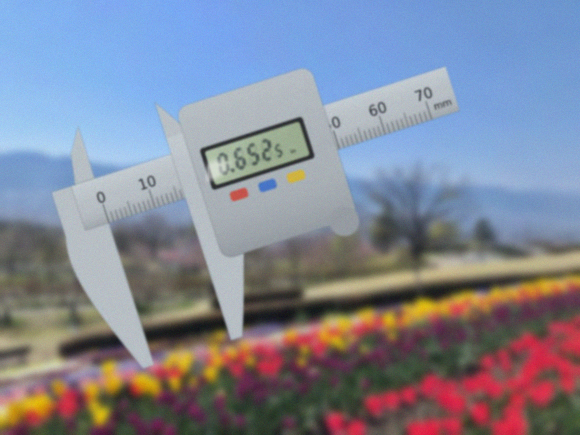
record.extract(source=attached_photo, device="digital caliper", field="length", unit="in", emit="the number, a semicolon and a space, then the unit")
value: 0.6525; in
